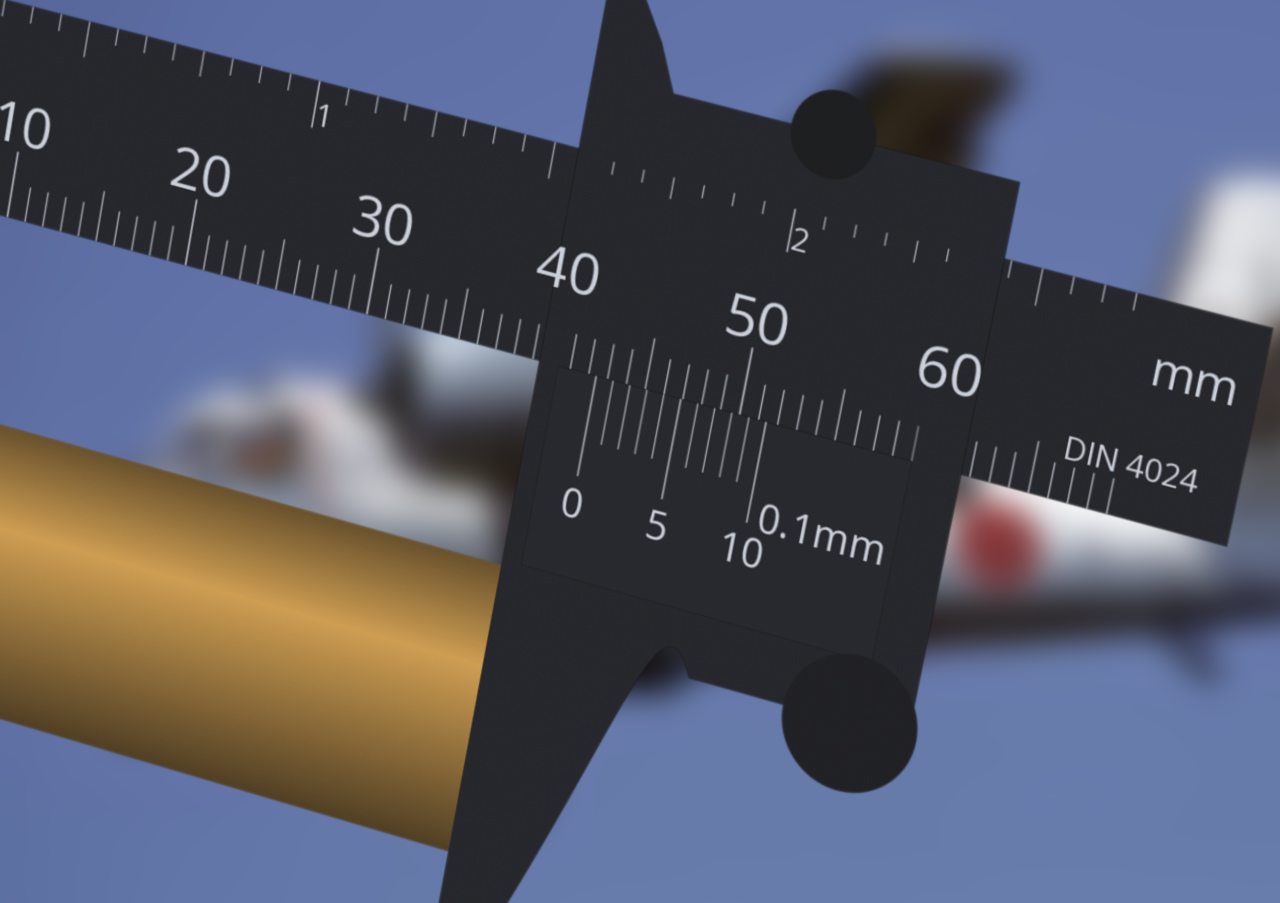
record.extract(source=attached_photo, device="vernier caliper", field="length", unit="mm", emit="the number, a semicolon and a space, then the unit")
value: 42.4; mm
